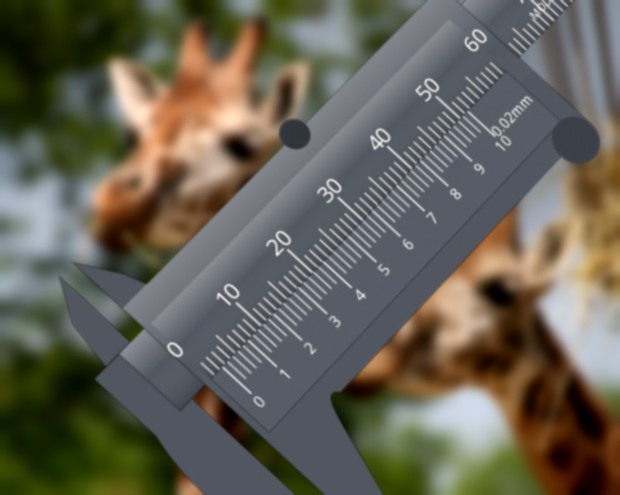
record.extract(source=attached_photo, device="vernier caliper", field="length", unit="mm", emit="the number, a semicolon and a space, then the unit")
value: 2.5; mm
